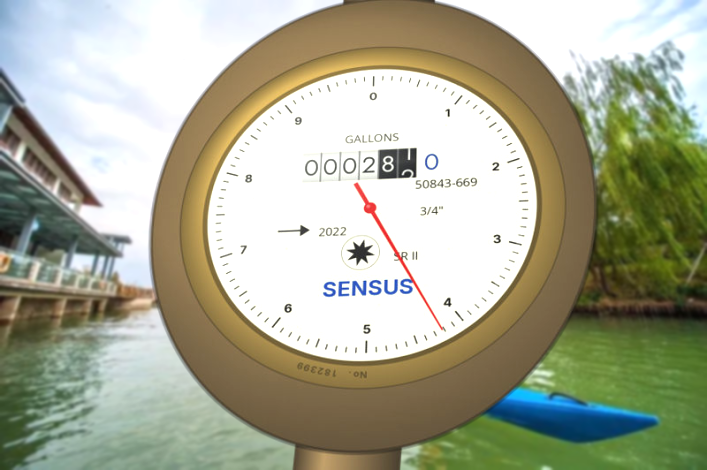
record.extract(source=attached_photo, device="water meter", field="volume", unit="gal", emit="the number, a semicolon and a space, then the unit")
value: 2814.2; gal
